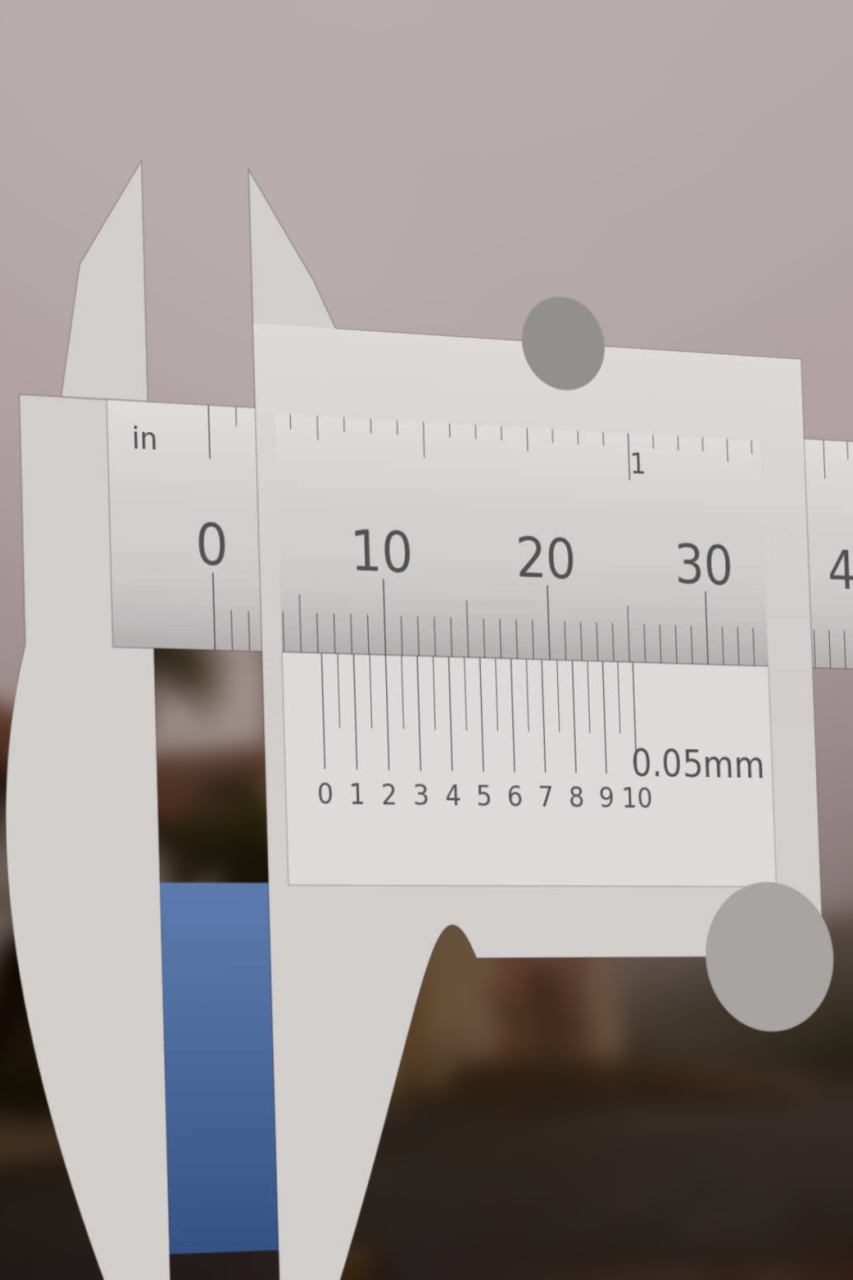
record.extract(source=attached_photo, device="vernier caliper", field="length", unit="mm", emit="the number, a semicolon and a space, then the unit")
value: 6.2; mm
